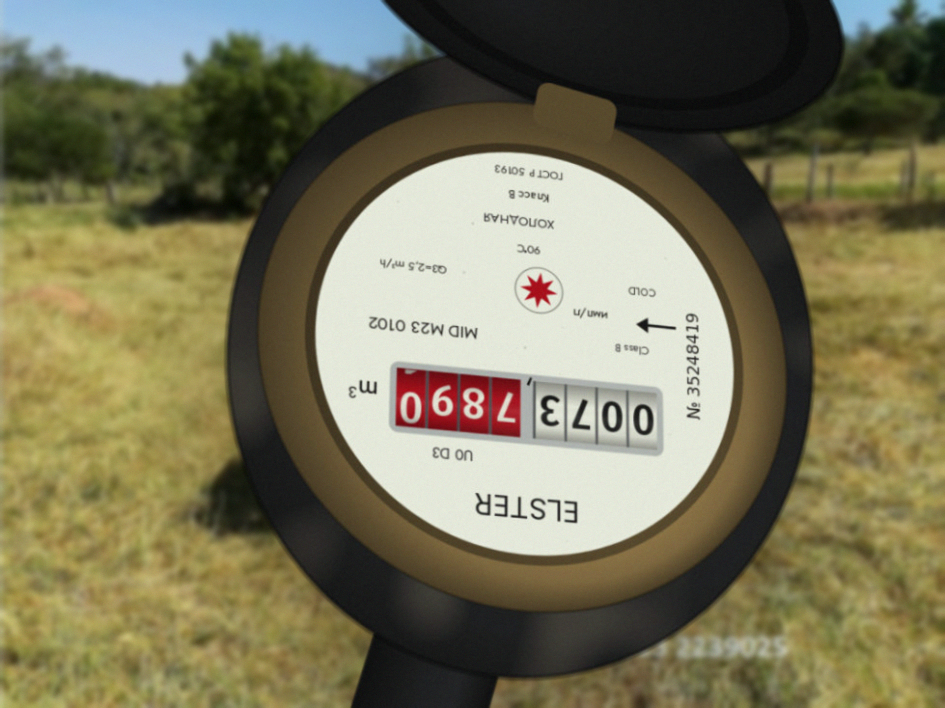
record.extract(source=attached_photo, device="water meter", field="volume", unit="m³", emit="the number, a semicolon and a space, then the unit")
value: 73.7890; m³
